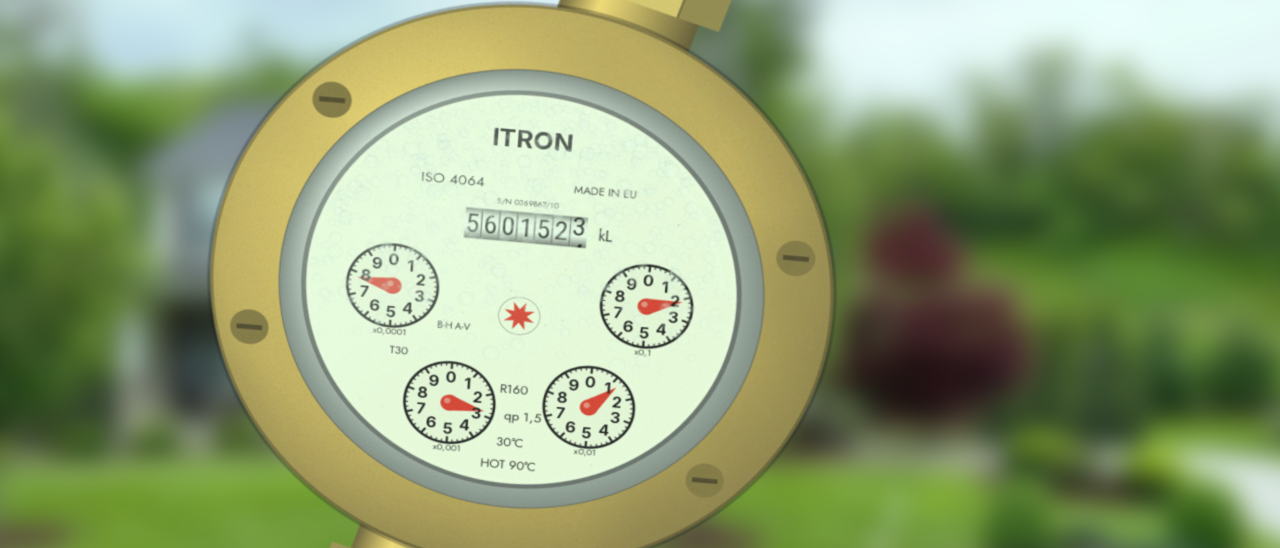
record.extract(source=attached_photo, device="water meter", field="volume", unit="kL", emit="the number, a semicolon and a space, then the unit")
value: 5601523.2127; kL
